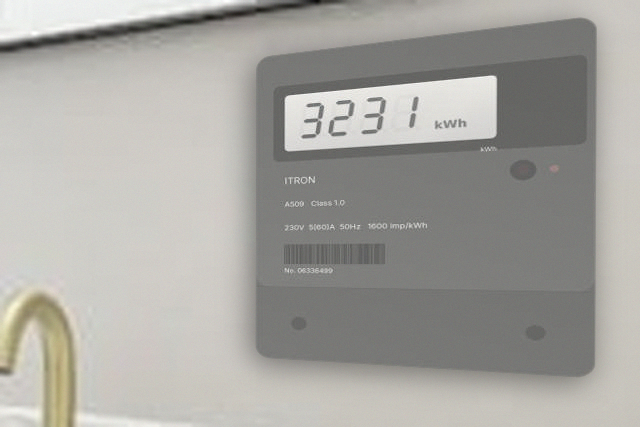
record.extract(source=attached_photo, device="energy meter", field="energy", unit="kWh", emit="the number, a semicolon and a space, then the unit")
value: 3231; kWh
